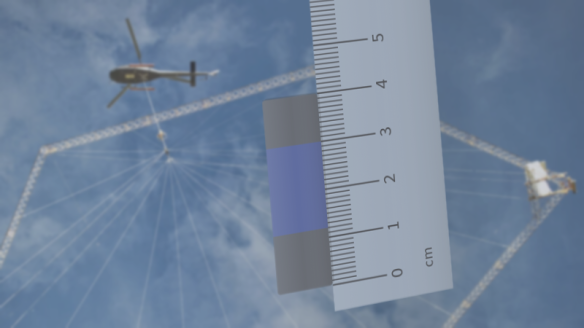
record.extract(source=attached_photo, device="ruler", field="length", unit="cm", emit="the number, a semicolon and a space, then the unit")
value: 4; cm
